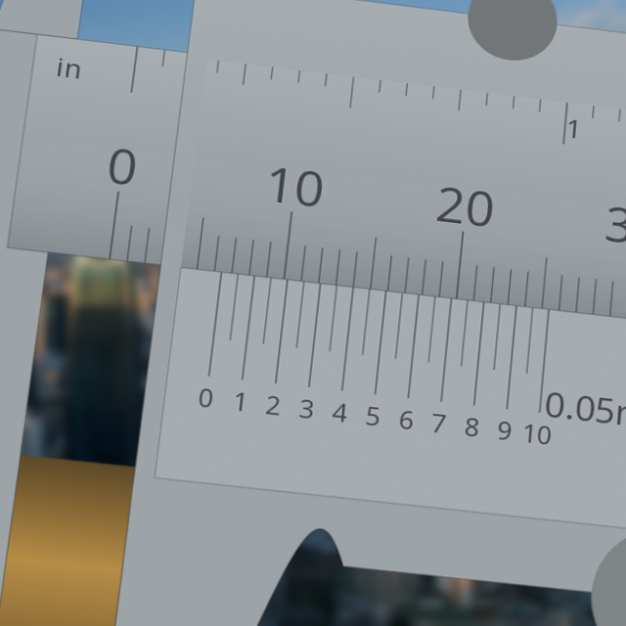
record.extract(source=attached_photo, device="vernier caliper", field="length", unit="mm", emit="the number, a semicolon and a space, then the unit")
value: 6.4; mm
